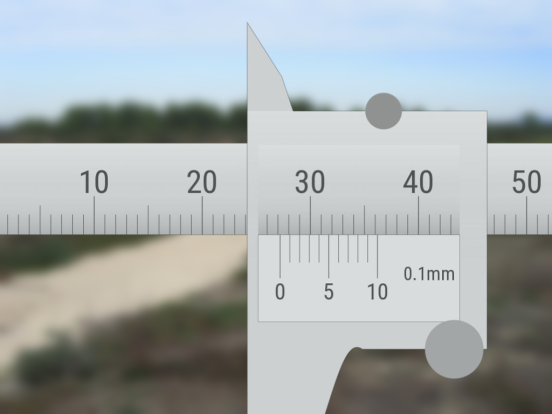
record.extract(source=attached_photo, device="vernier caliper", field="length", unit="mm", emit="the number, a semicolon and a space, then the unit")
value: 27.2; mm
